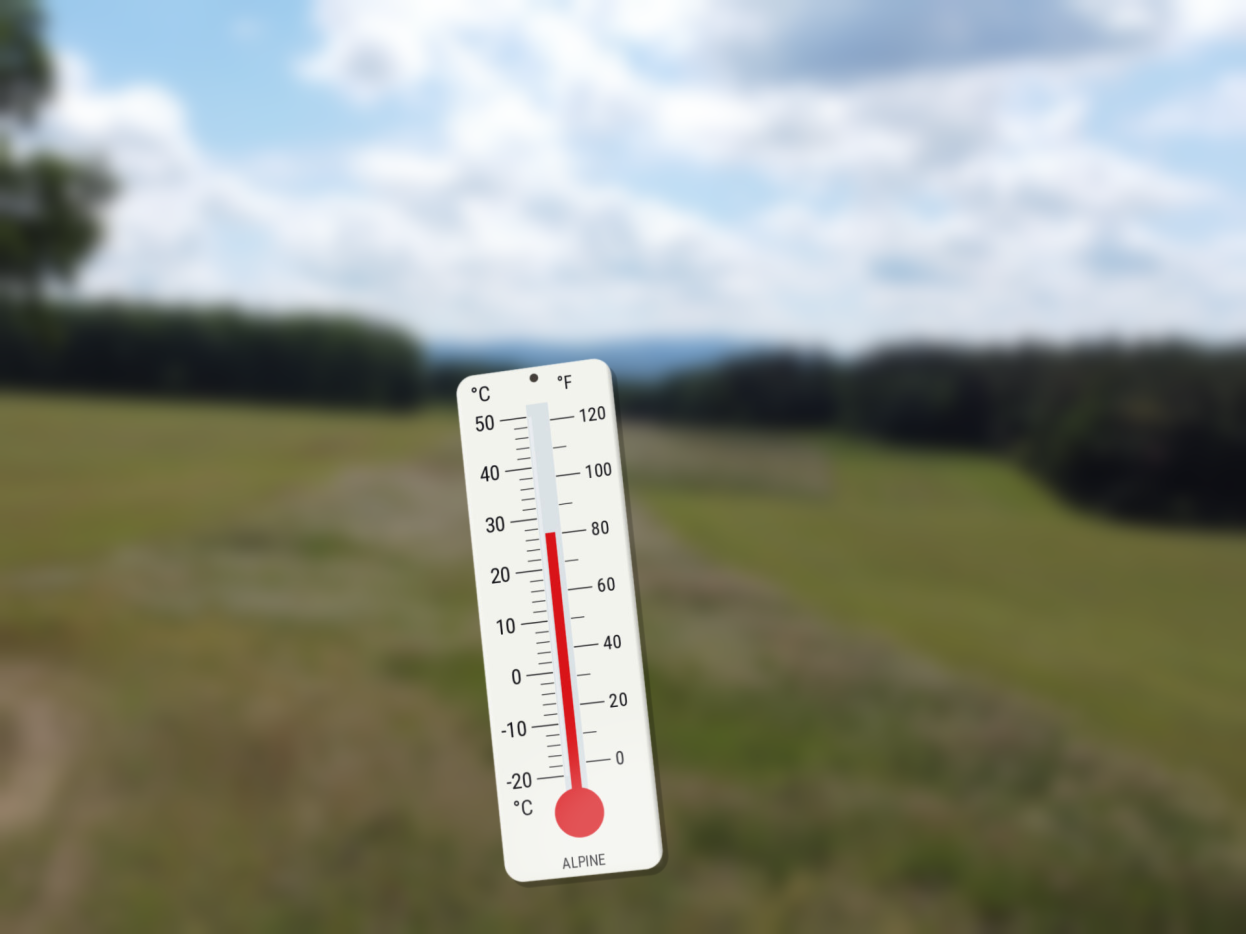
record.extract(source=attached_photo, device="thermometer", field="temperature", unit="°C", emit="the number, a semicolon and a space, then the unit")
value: 27; °C
